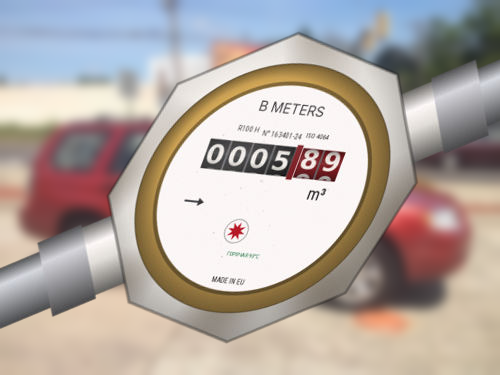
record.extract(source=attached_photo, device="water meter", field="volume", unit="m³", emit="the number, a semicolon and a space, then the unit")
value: 5.89; m³
